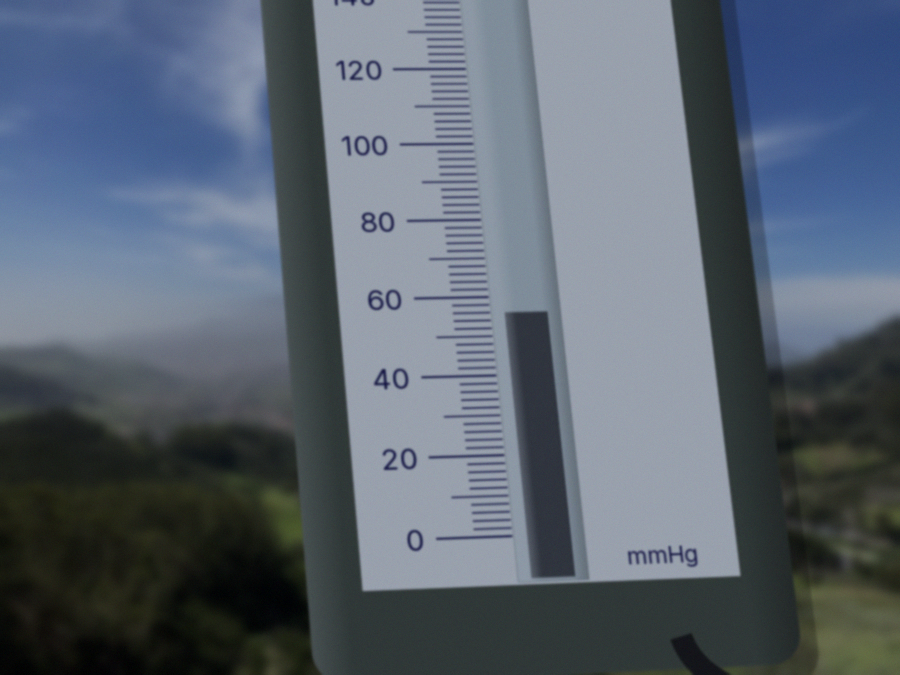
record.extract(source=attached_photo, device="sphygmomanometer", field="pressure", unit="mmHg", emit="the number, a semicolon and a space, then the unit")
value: 56; mmHg
